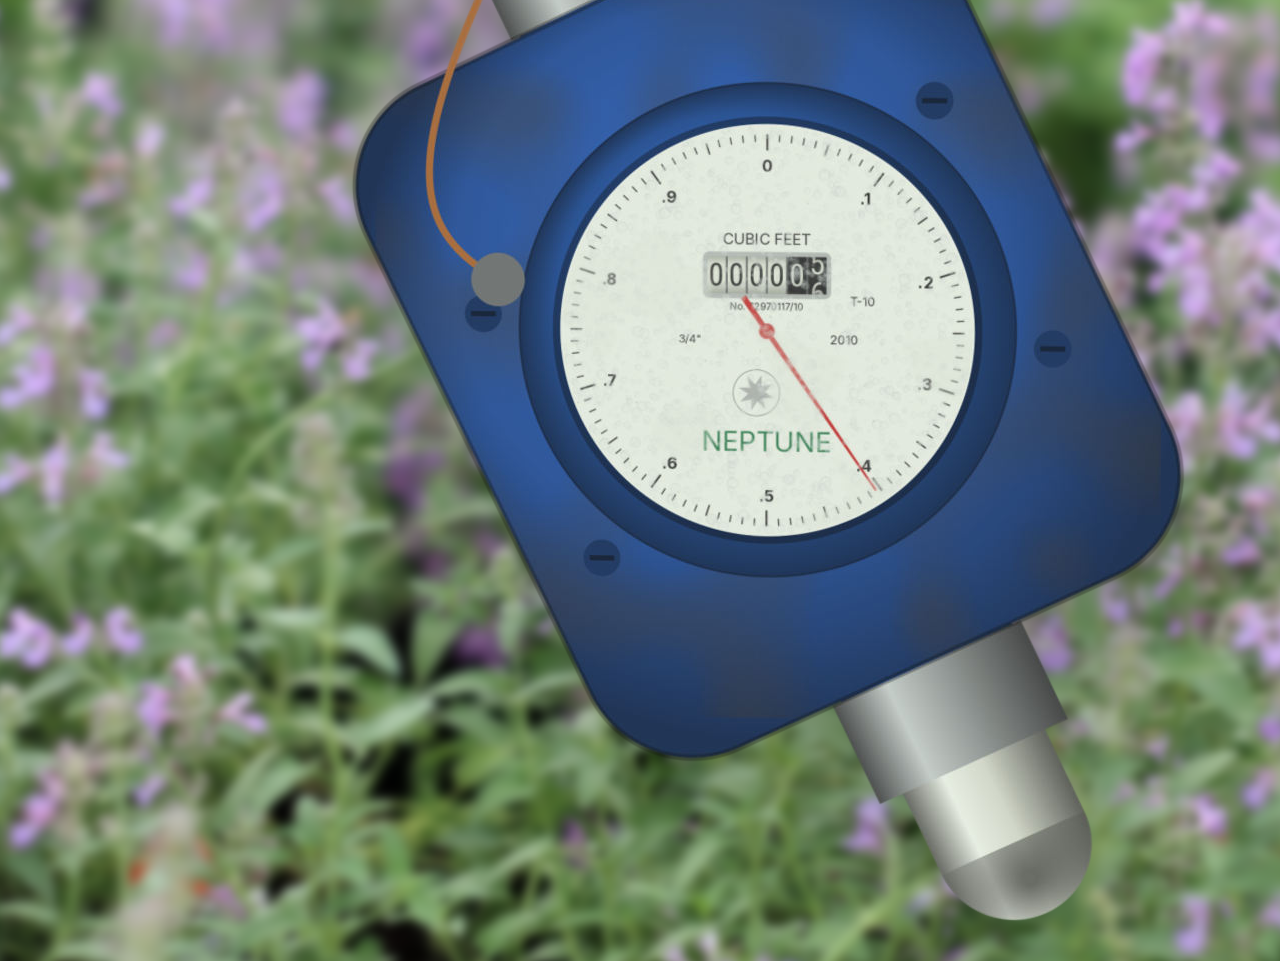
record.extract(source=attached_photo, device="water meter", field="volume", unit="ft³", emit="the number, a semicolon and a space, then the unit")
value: 5.40; ft³
